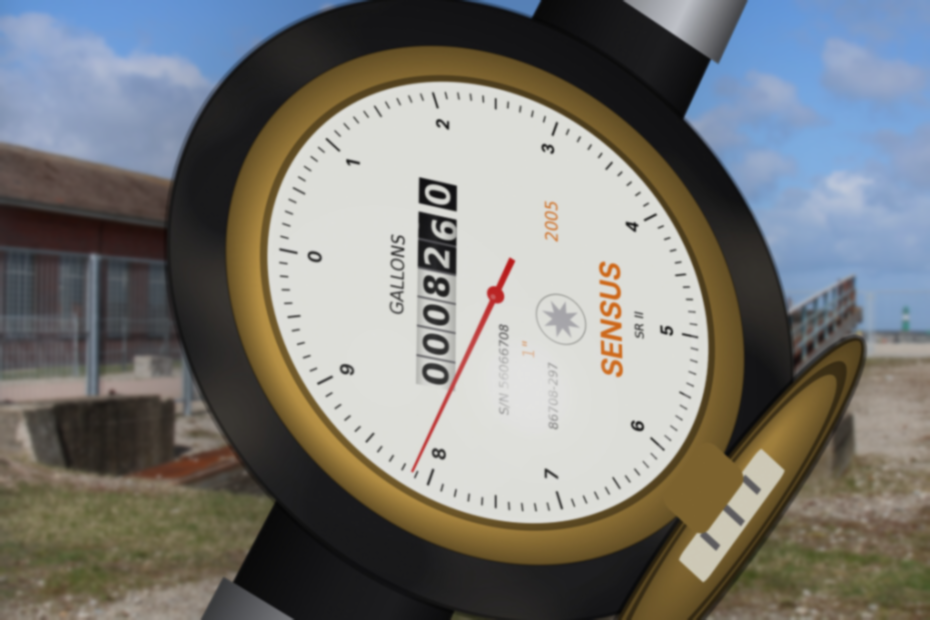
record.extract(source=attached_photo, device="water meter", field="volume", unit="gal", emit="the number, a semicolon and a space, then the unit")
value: 8258.1; gal
